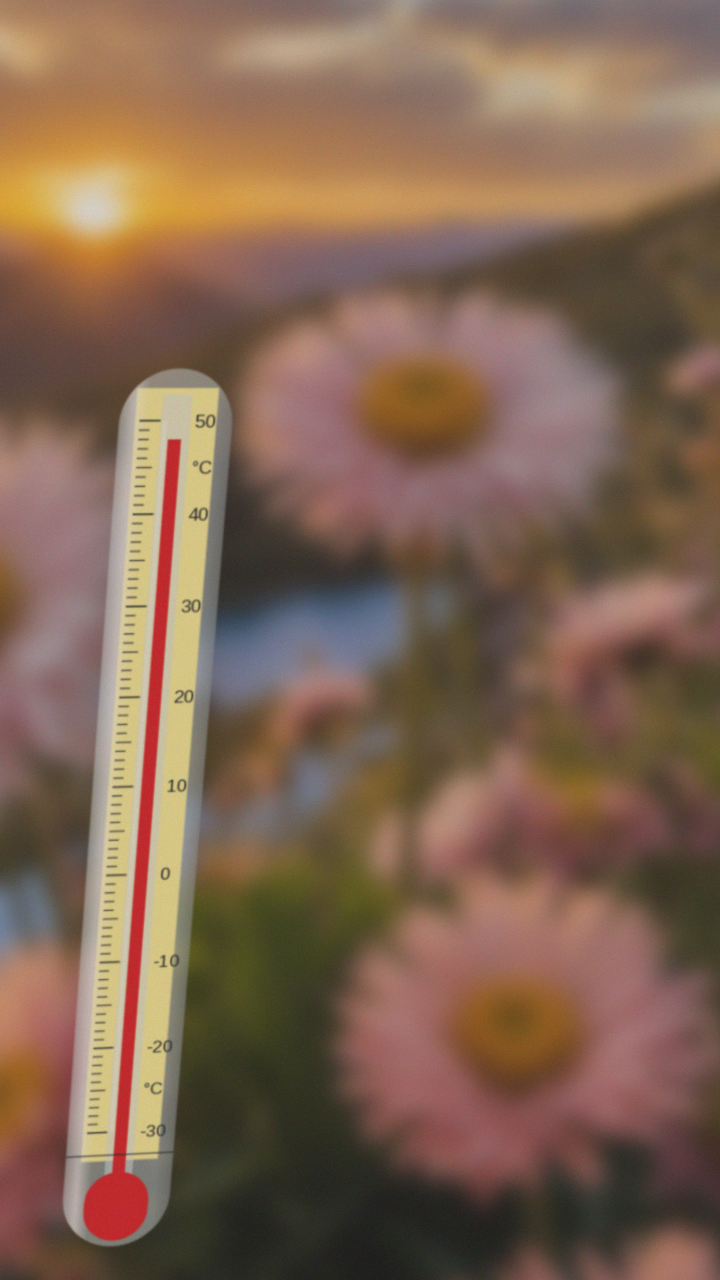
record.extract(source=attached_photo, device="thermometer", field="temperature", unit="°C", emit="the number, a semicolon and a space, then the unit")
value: 48; °C
